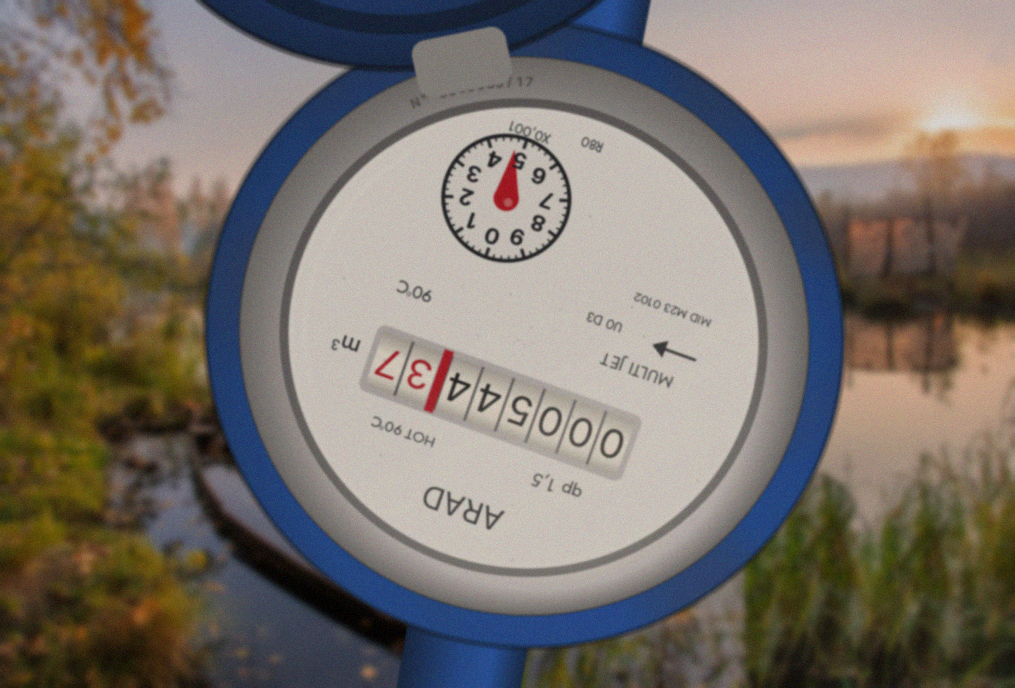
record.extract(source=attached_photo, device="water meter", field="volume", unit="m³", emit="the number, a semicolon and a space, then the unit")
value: 544.374; m³
